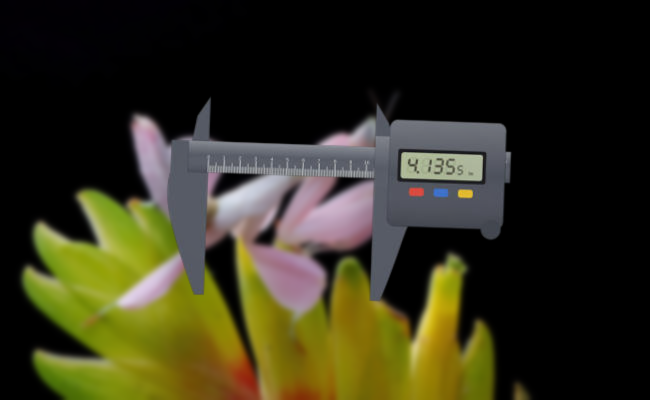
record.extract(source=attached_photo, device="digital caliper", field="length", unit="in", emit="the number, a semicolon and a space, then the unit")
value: 4.1355; in
